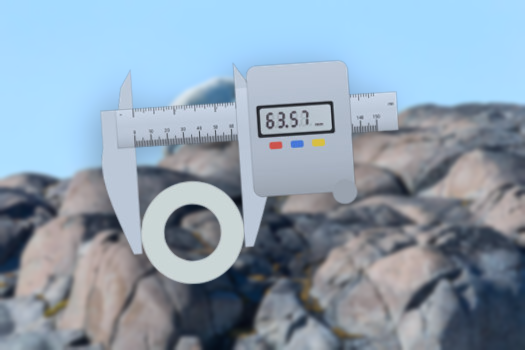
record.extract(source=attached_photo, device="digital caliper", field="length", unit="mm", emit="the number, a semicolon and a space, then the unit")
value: 63.57; mm
